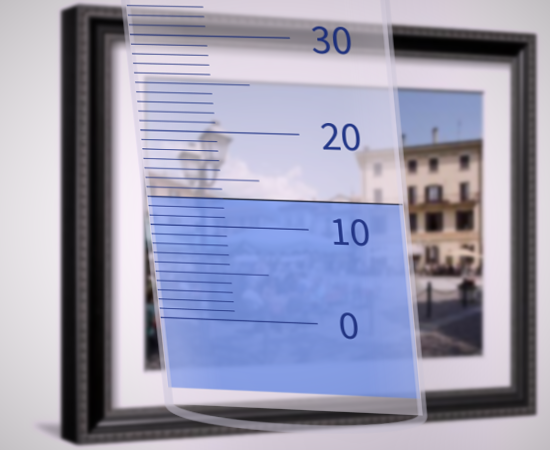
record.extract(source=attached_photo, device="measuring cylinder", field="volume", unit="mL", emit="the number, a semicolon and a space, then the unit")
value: 13; mL
